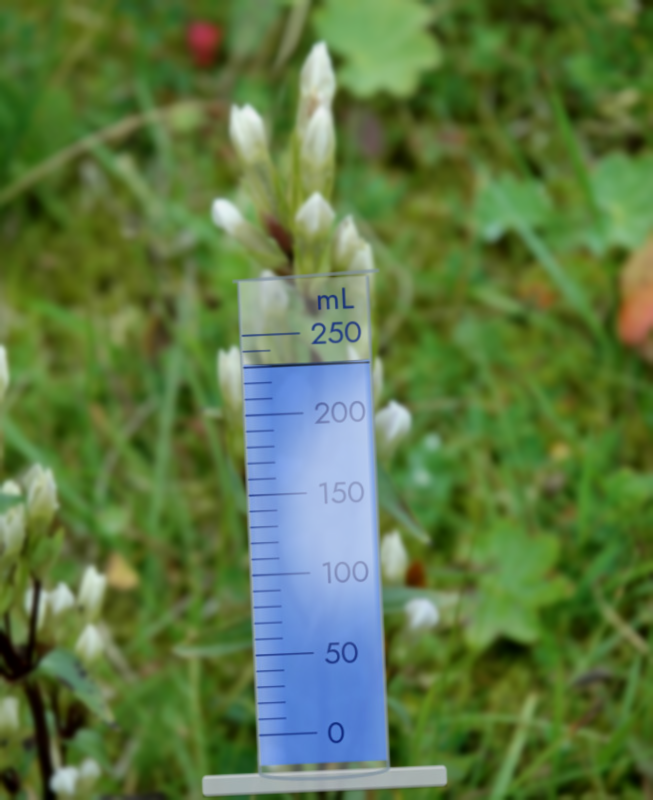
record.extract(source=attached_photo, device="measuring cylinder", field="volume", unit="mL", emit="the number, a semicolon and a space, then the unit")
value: 230; mL
